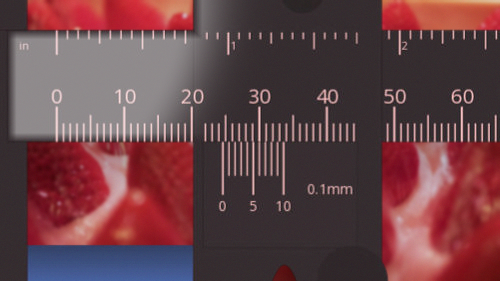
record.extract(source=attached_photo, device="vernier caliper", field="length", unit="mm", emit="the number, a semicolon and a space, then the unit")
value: 24.6; mm
